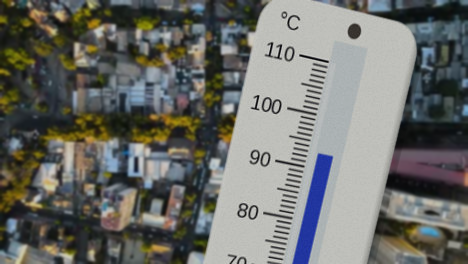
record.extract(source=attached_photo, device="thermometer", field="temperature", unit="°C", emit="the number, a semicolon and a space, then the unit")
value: 93; °C
